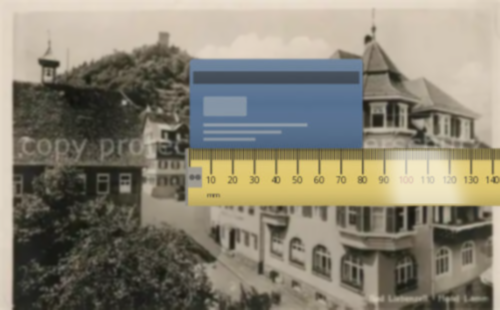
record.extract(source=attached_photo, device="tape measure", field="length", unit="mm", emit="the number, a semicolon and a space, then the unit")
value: 80; mm
